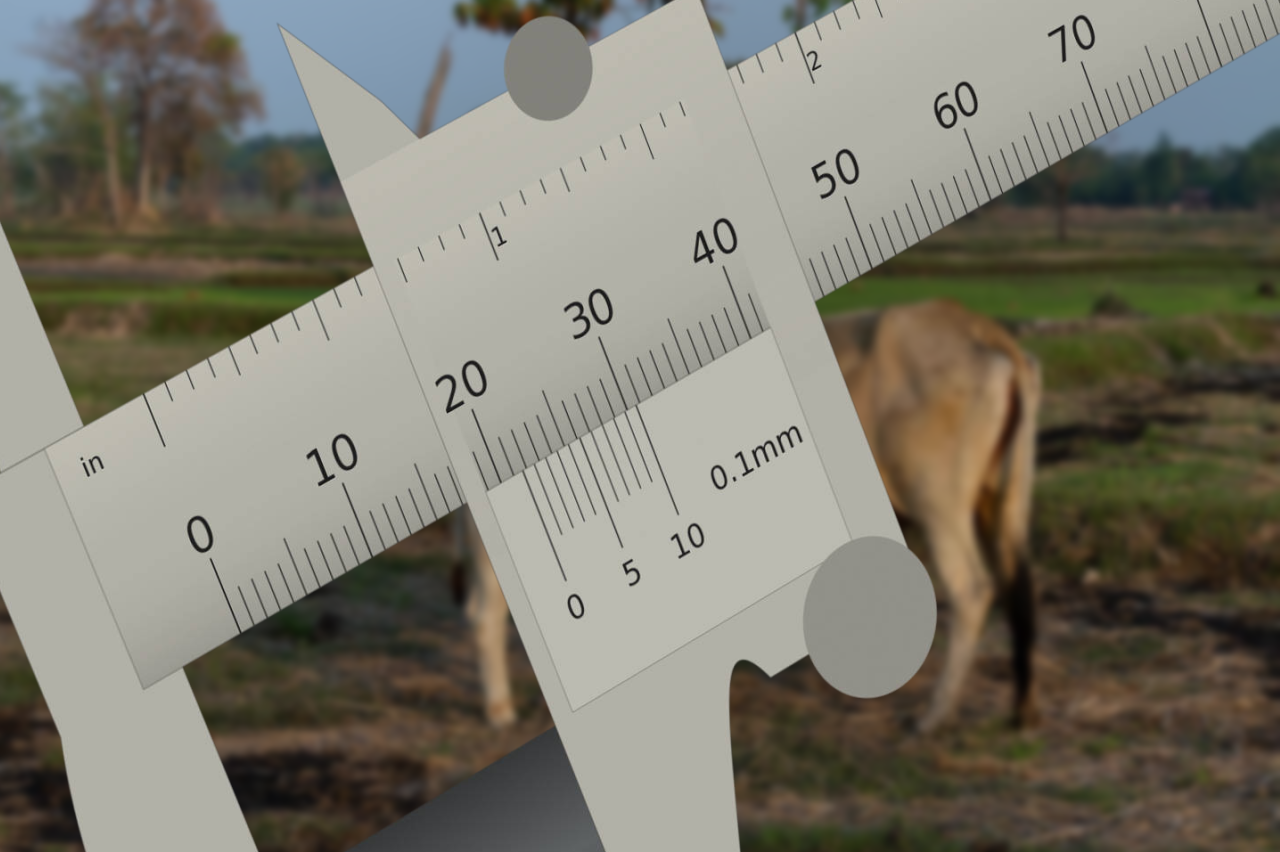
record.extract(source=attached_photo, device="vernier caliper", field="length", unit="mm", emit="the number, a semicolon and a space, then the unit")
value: 21.7; mm
